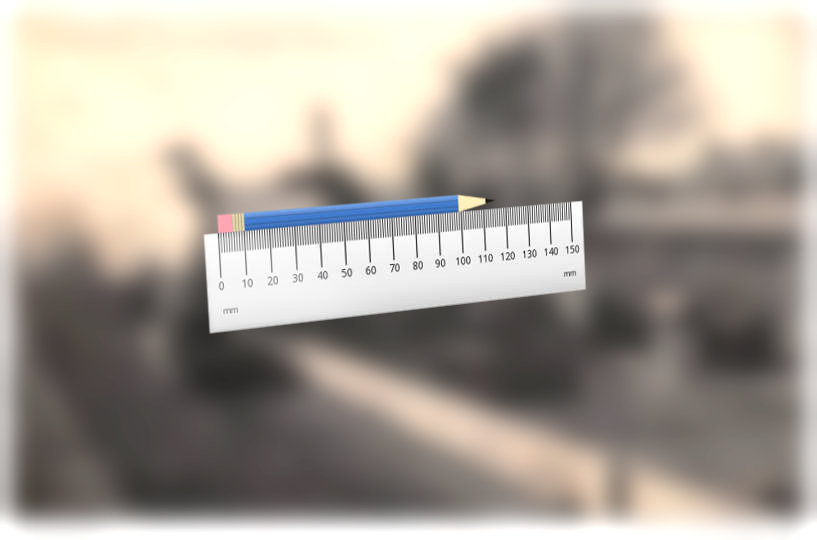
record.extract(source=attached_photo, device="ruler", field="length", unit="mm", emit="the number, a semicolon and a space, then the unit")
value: 115; mm
